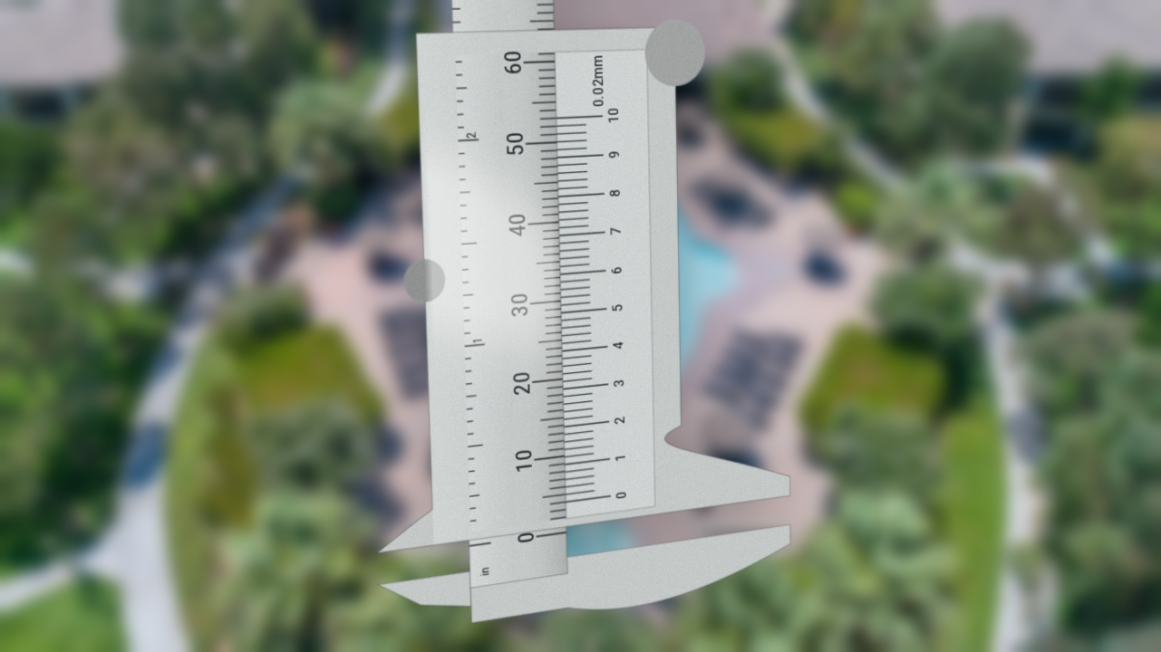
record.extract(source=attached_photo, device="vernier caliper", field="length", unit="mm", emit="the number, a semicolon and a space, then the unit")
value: 4.0; mm
